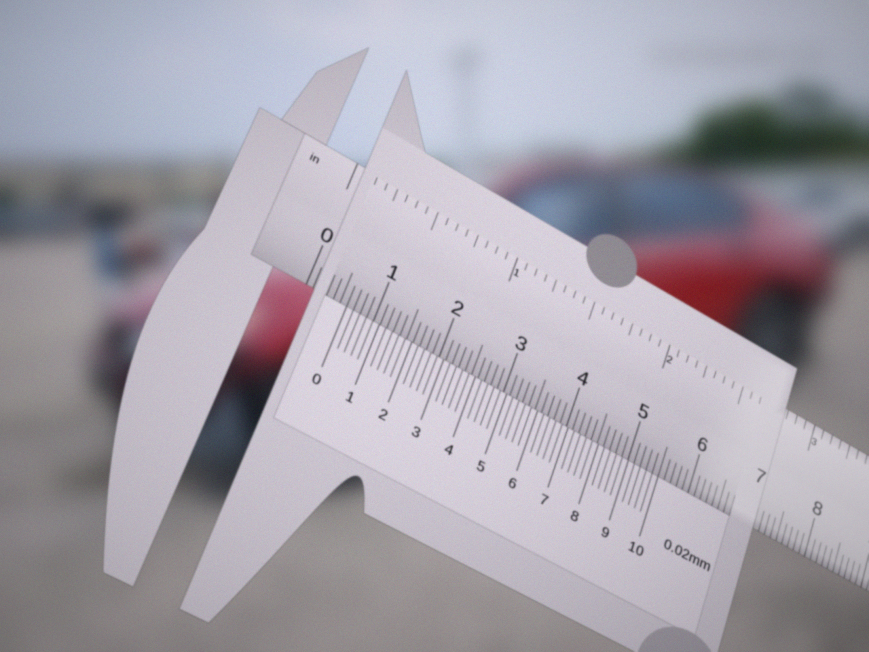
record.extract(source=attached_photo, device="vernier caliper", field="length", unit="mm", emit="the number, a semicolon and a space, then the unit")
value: 6.0; mm
